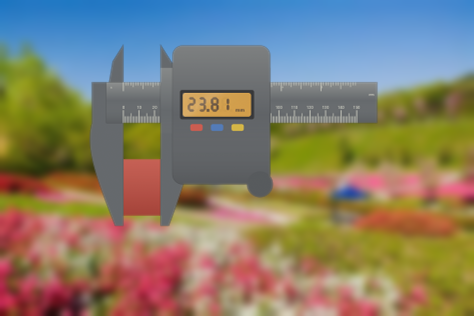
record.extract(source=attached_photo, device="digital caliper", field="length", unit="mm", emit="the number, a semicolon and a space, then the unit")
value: 23.81; mm
